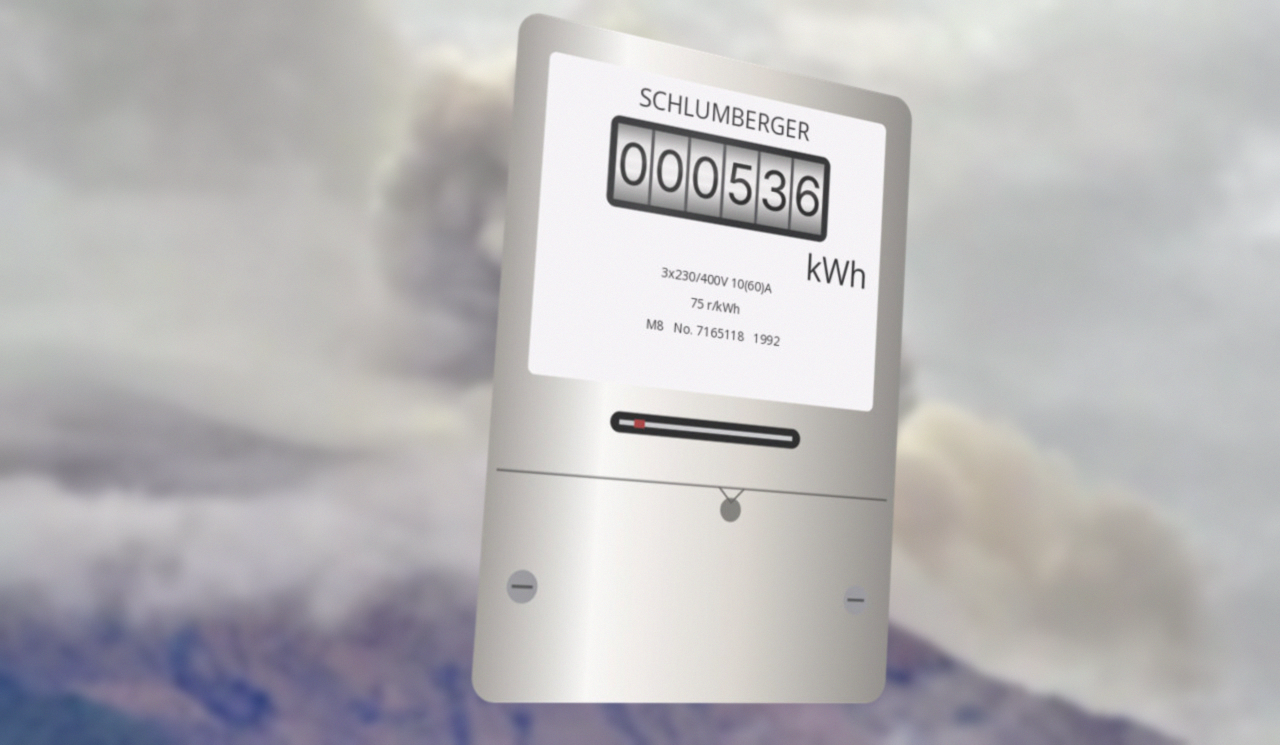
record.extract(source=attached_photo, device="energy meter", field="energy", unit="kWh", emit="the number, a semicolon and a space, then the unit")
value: 536; kWh
